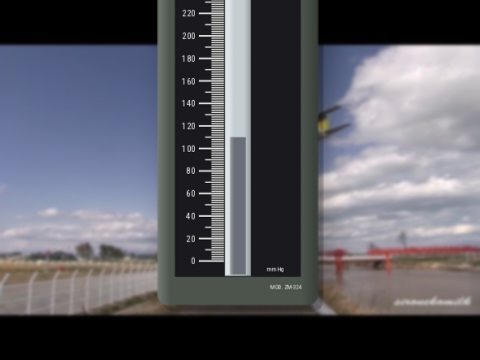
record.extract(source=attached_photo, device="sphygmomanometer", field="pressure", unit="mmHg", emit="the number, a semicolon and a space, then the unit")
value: 110; mmHg
